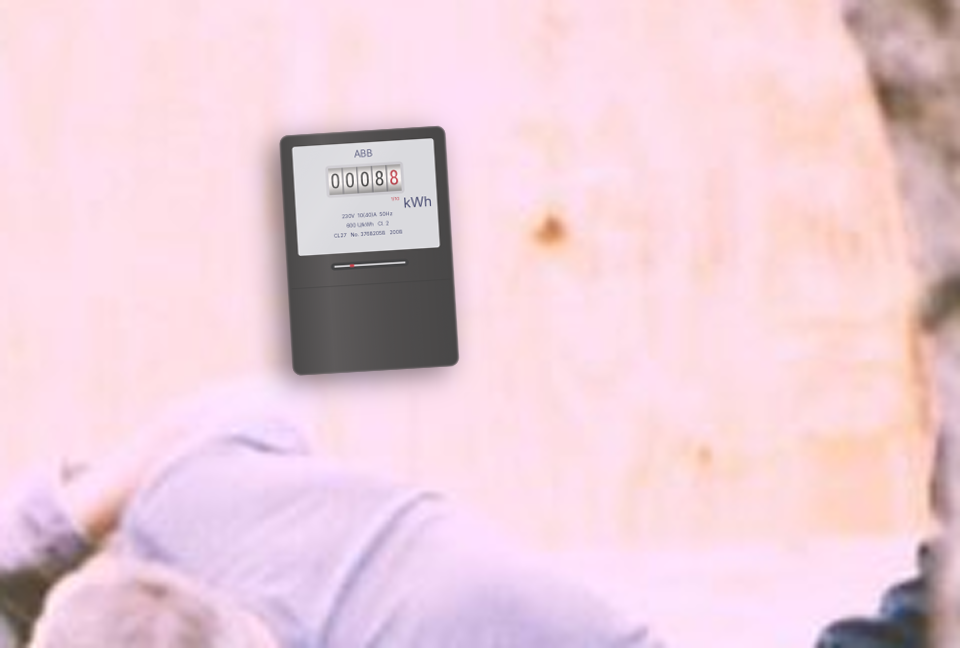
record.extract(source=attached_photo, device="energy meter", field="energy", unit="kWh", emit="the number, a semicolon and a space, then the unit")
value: 8.8; kWh
